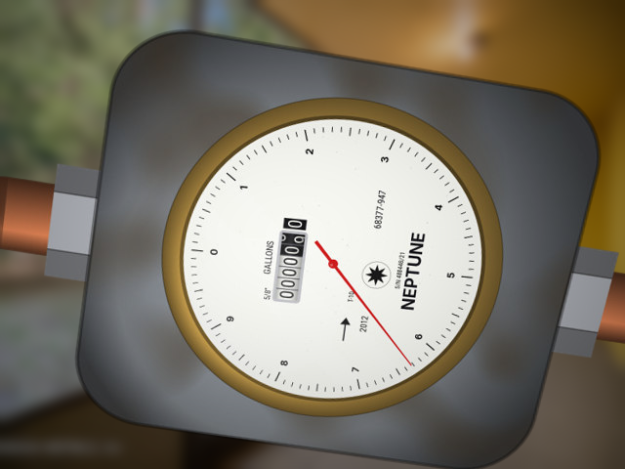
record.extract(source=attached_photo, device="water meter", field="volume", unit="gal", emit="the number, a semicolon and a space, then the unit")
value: 86.3; gal
